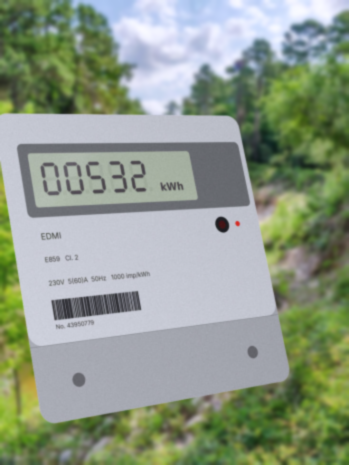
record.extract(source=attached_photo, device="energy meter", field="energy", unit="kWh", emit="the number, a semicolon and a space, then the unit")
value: 532; kWh
